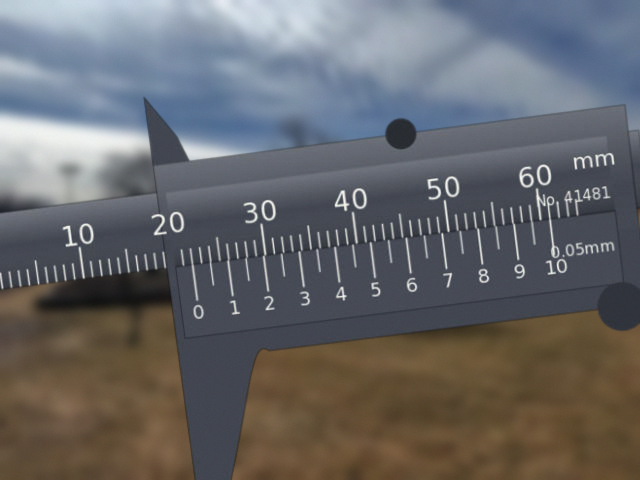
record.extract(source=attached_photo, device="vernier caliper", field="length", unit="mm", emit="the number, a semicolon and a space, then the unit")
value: 22.0; mm
